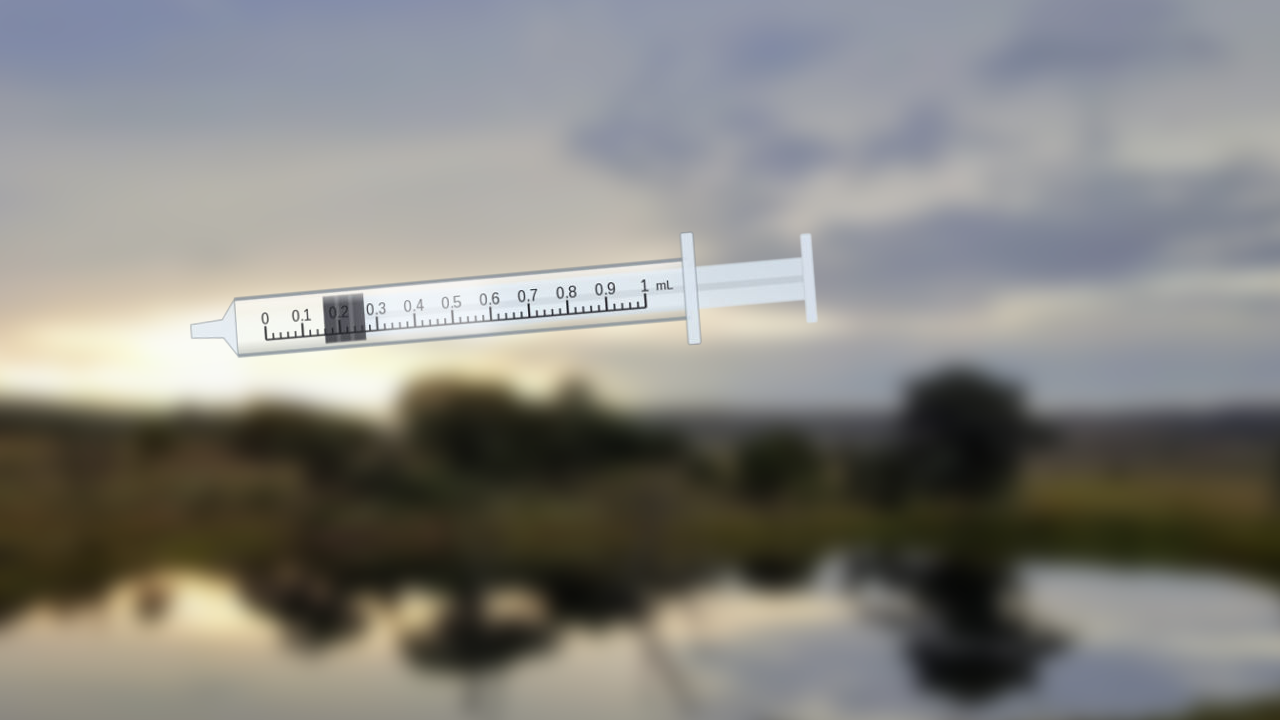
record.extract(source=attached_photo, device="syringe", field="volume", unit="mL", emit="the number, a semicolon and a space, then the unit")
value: 0.16; mL
